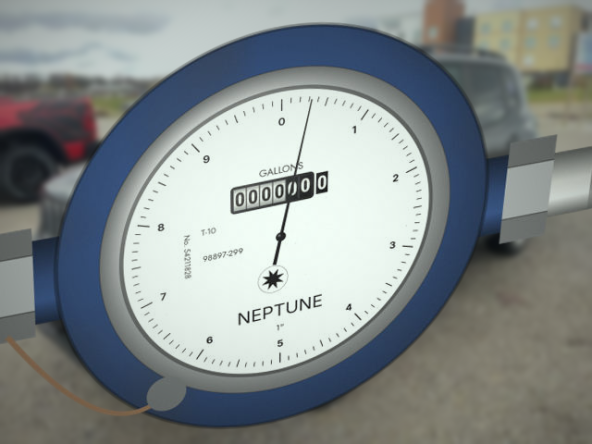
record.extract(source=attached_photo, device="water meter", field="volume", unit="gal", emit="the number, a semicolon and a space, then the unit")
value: 0.3; gal
